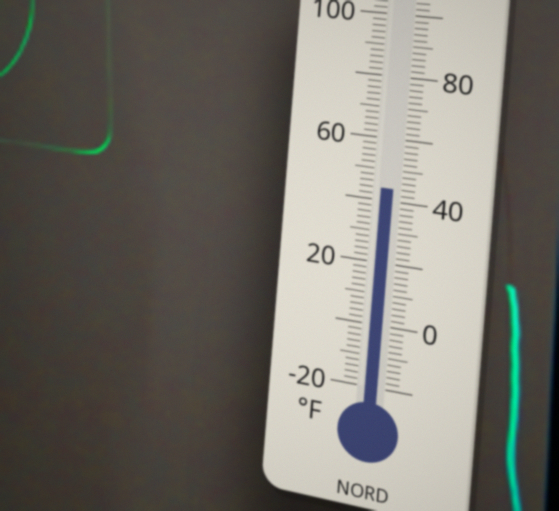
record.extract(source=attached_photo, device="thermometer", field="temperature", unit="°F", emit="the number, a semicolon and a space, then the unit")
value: 44; °F
